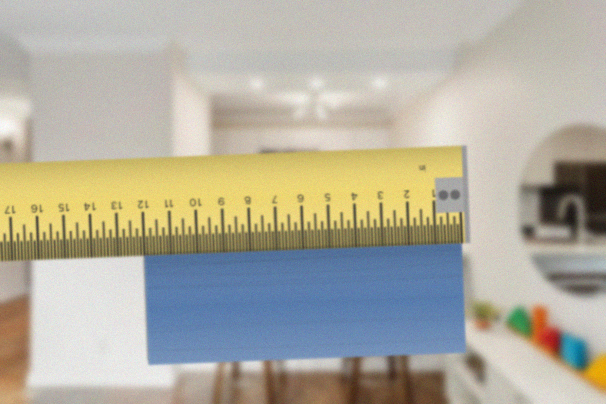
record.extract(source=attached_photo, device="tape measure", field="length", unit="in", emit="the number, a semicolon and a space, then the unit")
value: 12; in
